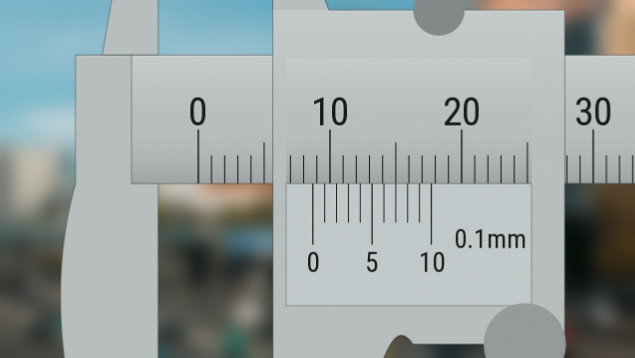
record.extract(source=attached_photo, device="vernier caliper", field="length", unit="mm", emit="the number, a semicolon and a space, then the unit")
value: 8.7; mm
